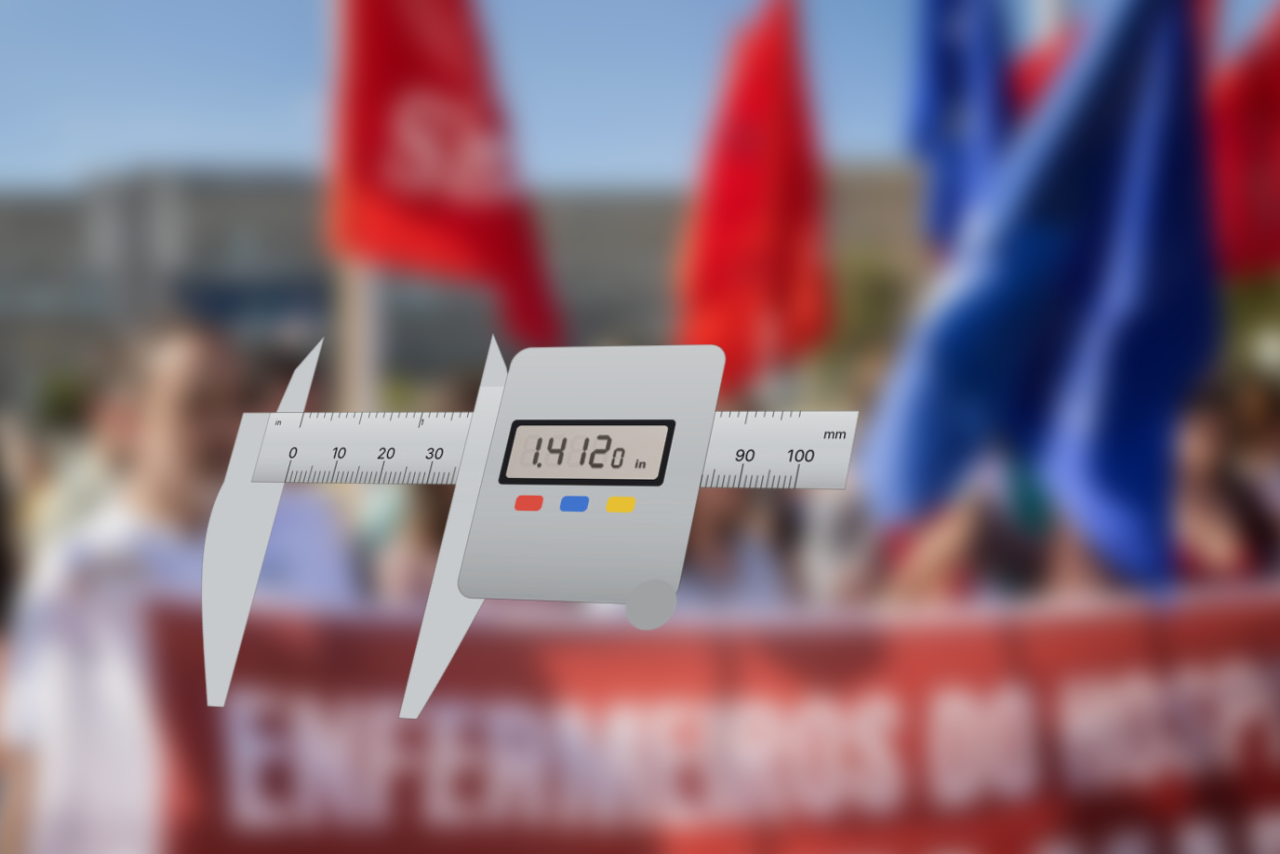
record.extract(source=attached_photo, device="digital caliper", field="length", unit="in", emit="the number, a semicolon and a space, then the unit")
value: 1.4120; in
